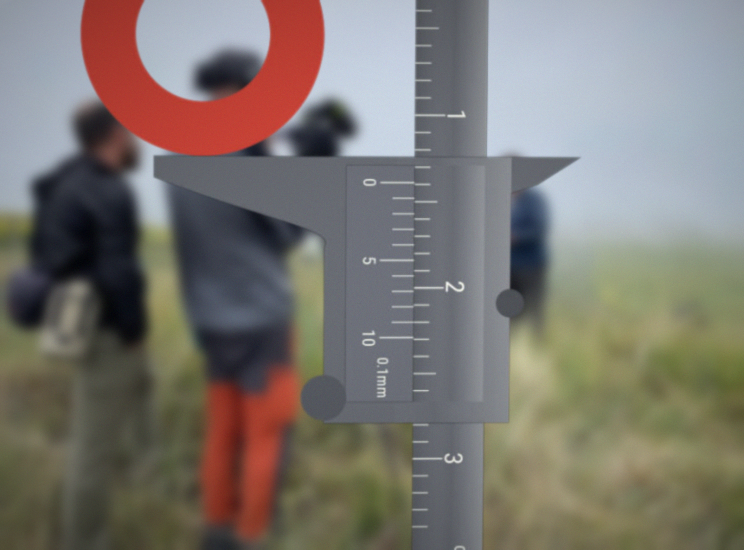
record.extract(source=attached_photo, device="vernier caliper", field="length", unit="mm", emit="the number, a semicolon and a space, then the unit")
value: 13.9; mm
